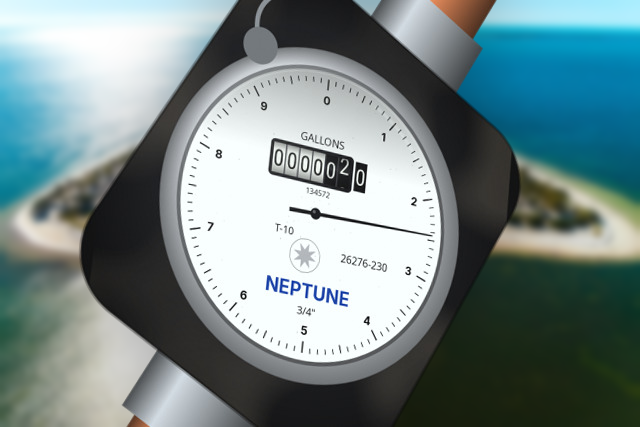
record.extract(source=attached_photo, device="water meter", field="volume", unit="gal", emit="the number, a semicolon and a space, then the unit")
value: 22.4; gal
